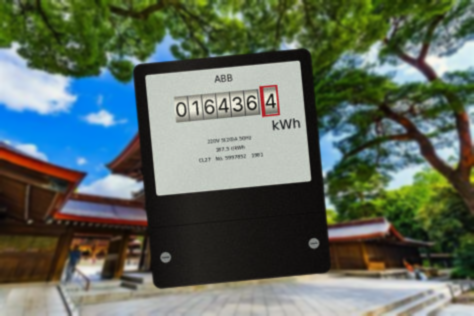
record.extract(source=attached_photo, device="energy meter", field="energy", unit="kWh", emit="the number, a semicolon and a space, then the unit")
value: 16436.4; kWh
